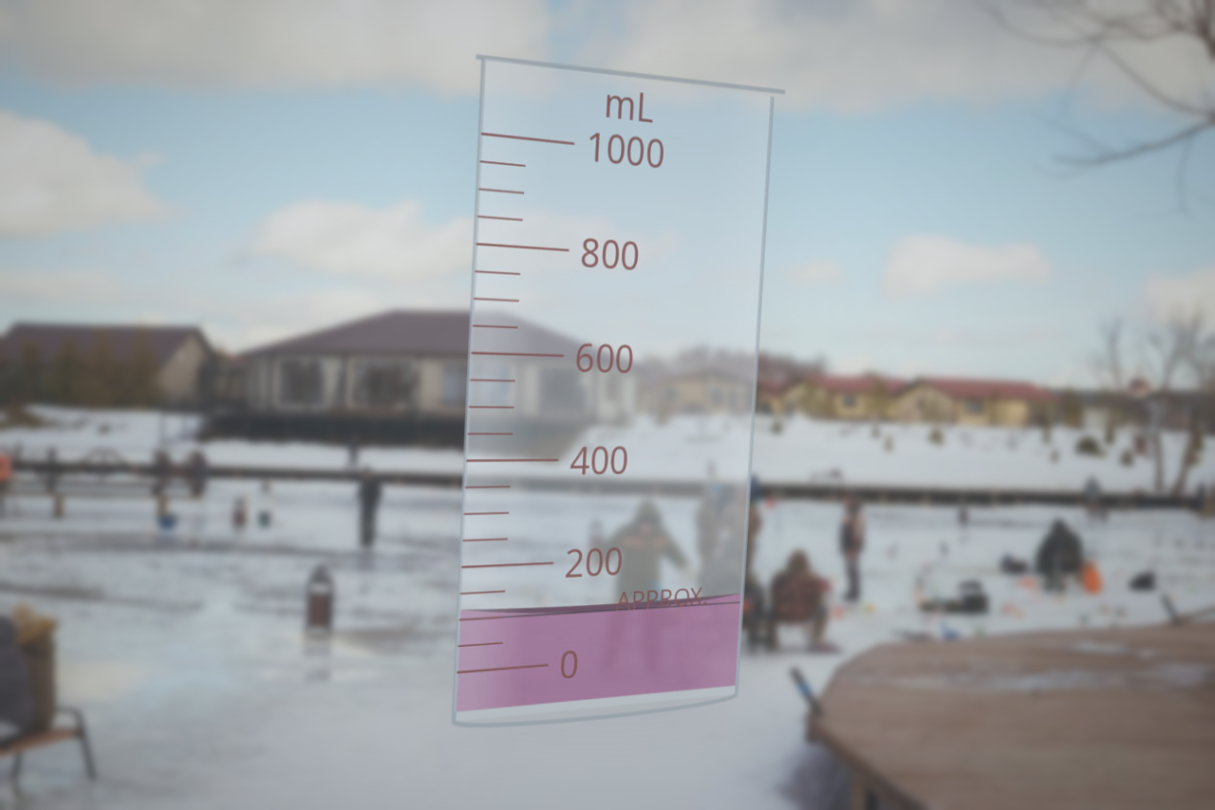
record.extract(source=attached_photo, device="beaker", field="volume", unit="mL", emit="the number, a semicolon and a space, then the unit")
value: 100; mL
